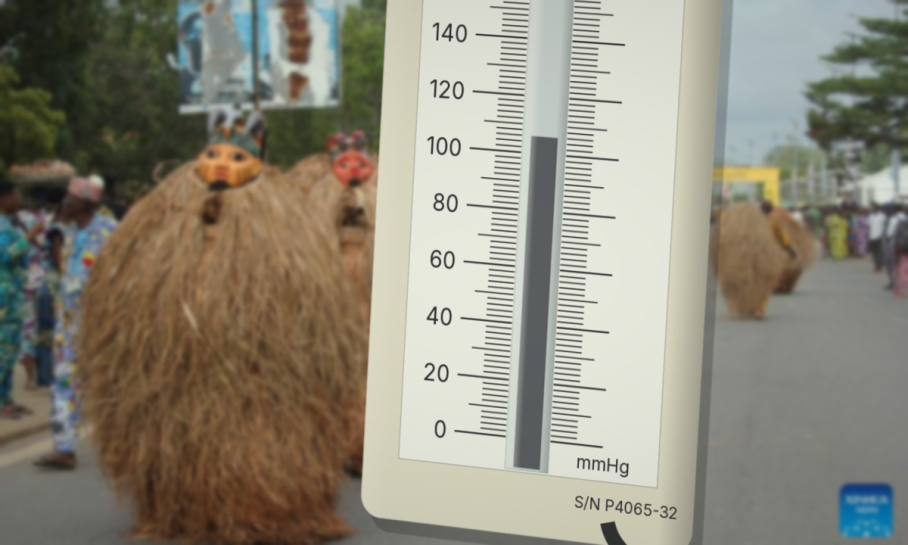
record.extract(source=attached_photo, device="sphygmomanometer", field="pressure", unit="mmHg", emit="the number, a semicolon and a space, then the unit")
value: 106; mmHg
